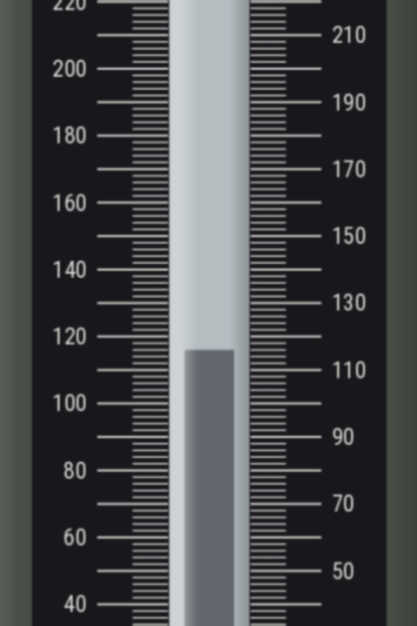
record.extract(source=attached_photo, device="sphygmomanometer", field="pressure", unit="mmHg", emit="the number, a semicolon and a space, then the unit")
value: 116; mmHg
